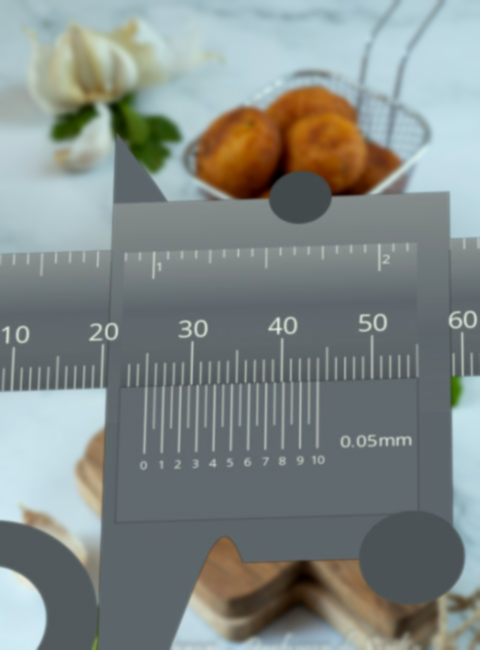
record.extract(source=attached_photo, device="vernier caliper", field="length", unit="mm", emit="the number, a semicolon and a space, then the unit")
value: 25.0; mm
